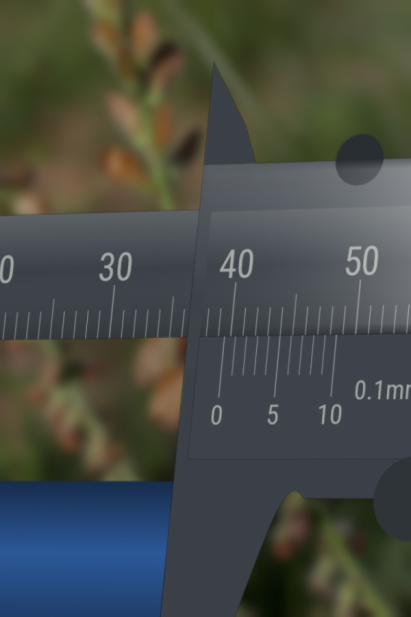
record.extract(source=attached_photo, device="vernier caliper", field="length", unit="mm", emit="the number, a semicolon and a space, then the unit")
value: 39.5; mm
